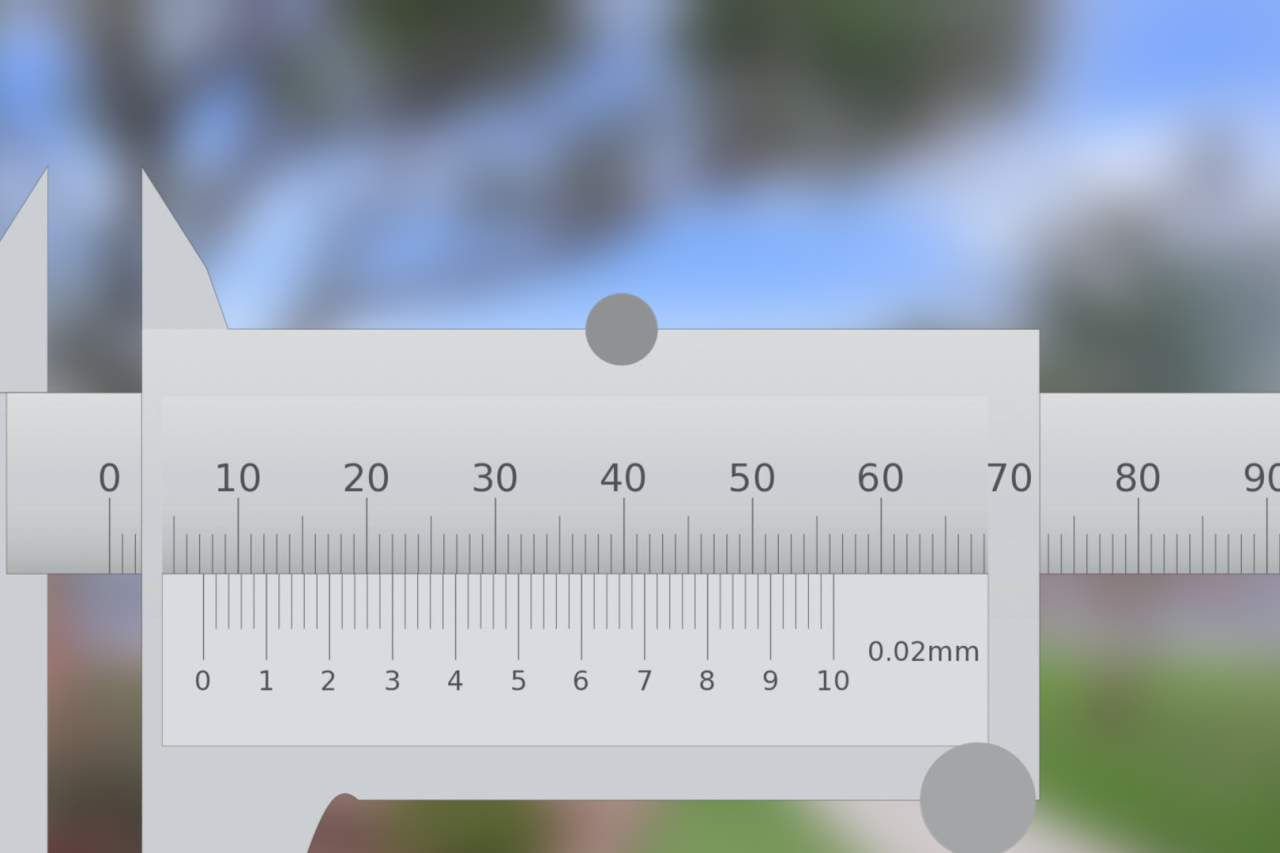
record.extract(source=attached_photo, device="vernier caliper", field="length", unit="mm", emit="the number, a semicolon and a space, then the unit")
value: 7.3; mm
